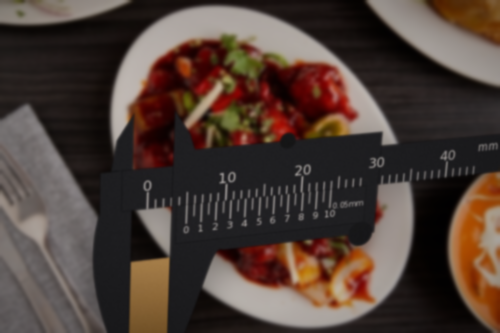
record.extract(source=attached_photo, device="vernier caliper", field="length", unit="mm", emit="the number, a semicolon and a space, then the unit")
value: 5.0; mm
